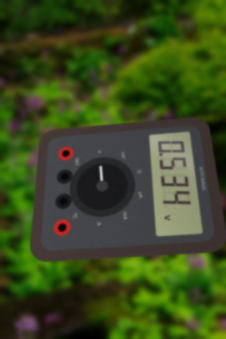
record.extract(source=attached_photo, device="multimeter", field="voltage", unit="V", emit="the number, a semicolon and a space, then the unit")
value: 0.534; V
